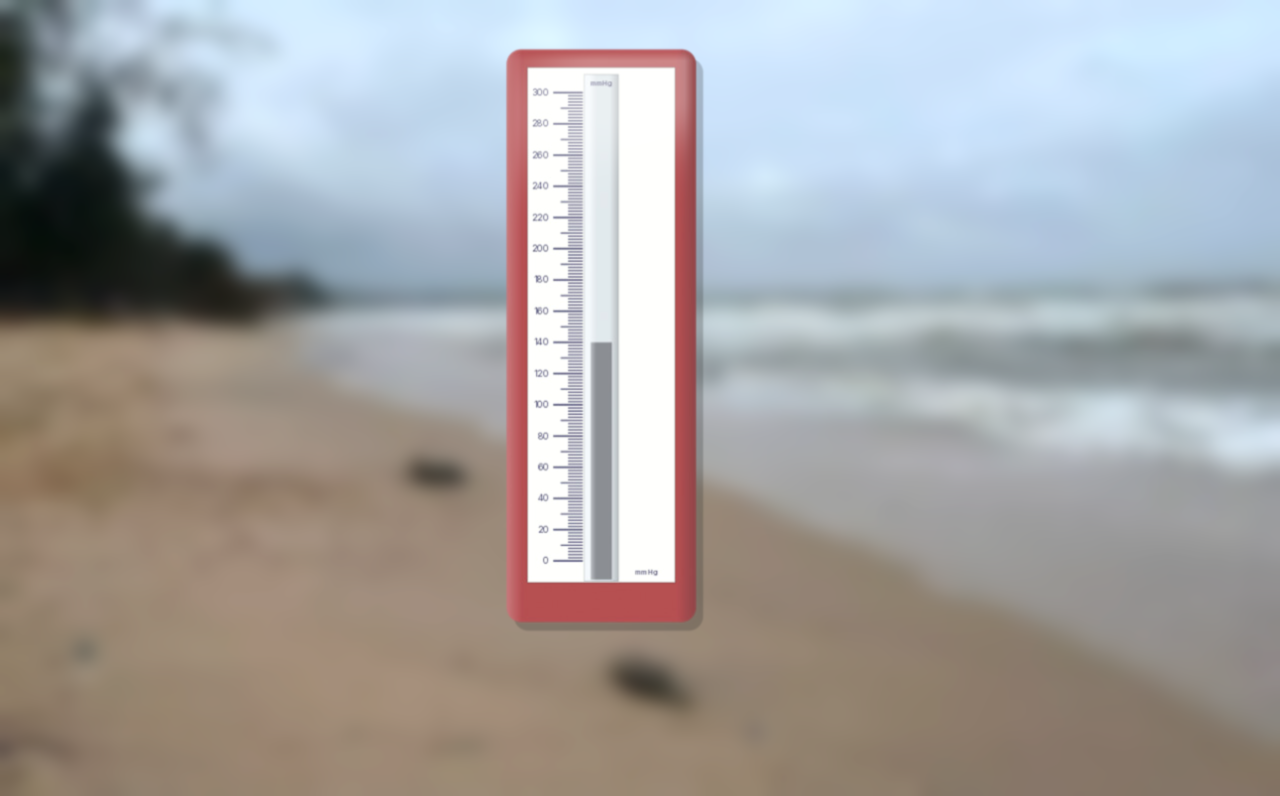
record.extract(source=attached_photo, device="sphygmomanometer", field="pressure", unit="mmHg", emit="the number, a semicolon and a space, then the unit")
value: 140; mmHg
